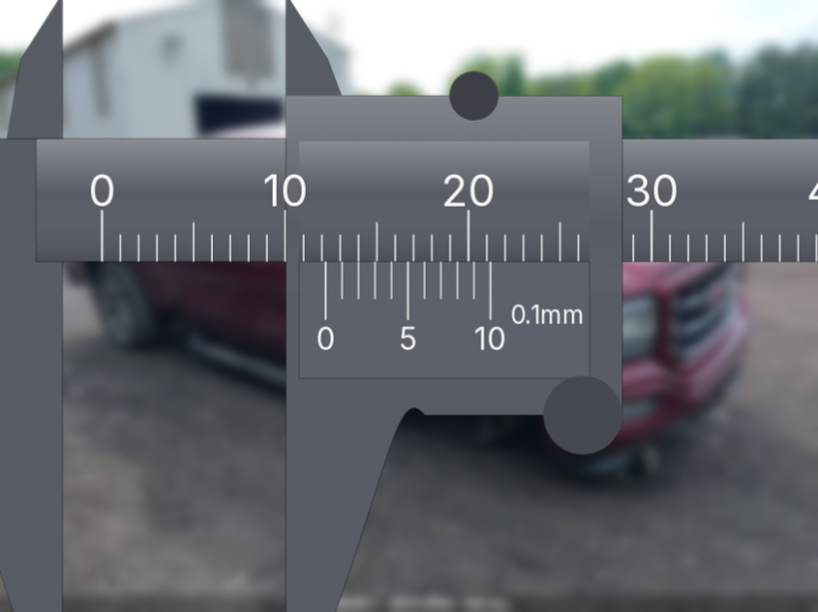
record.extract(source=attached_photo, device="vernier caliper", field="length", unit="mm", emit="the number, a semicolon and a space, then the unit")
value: 12.2; mm
